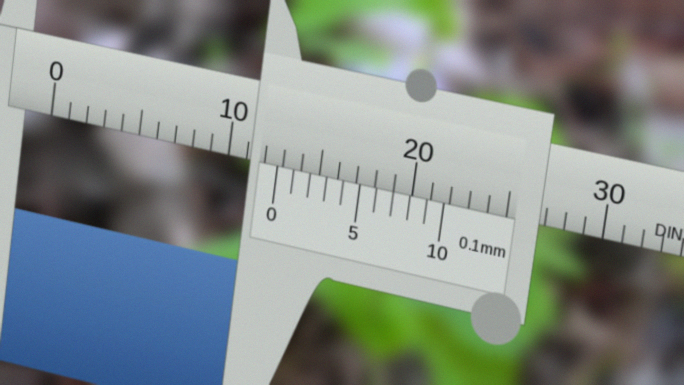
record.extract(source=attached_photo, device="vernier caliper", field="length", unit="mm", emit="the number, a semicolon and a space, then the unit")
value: 12.7; mm
